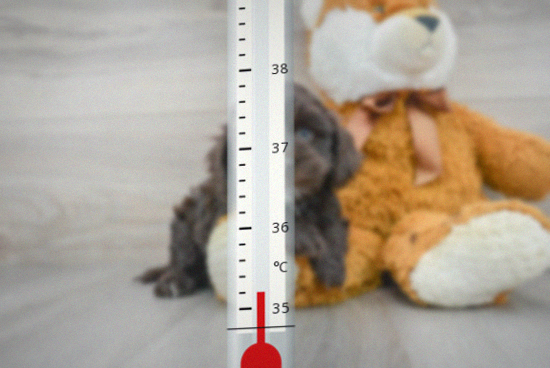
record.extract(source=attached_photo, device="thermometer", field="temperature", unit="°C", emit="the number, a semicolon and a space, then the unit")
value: 35.2; °C
